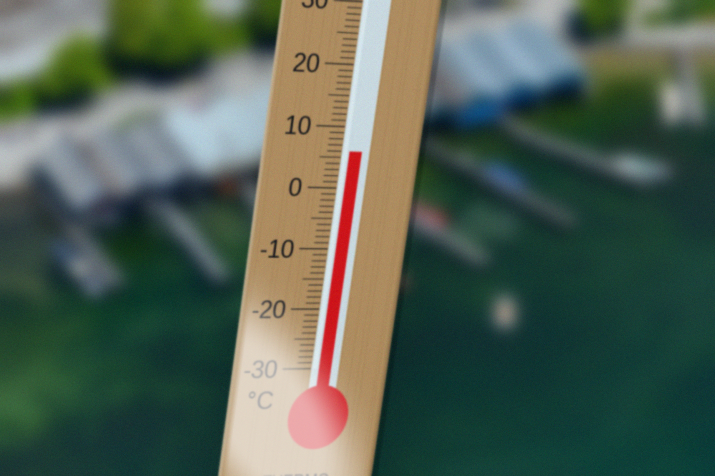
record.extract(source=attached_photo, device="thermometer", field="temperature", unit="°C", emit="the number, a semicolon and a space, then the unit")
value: 6; °C
